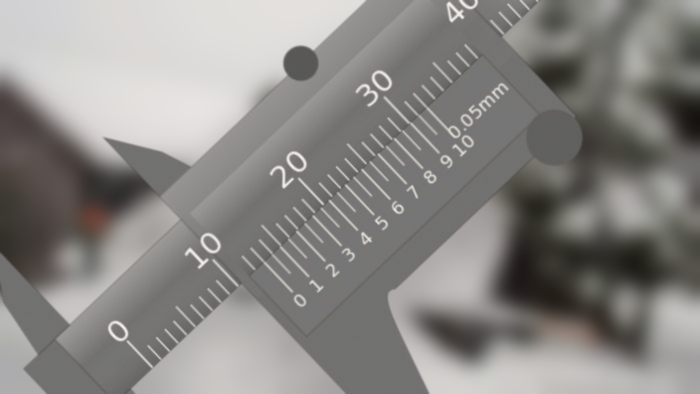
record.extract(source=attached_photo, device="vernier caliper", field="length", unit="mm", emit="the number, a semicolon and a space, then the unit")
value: 13.0; mm
